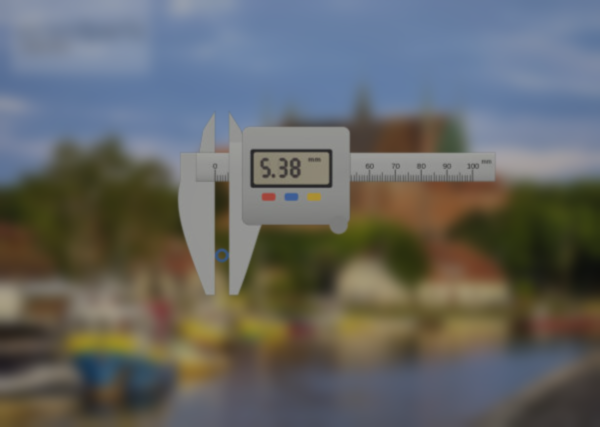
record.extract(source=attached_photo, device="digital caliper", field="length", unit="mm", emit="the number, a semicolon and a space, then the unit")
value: 5.38; mm
